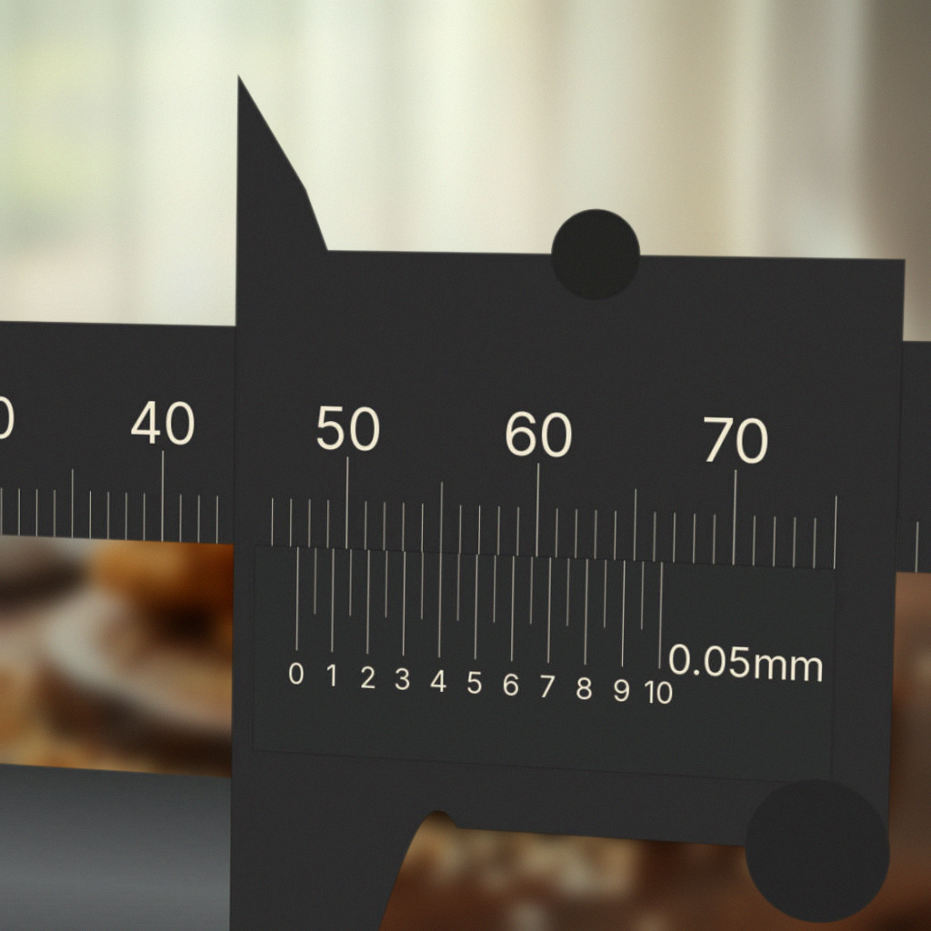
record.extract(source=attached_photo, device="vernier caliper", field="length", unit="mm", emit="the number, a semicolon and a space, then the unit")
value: 47.4; mm
